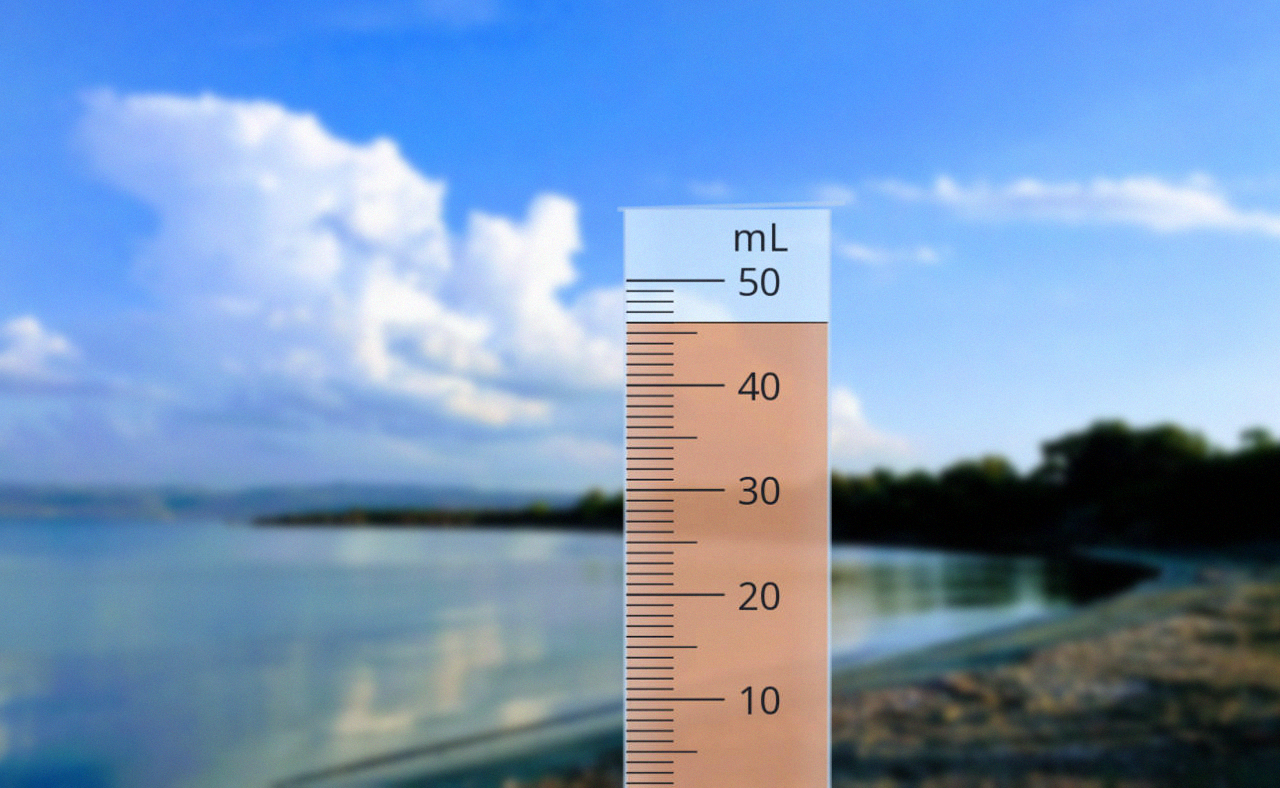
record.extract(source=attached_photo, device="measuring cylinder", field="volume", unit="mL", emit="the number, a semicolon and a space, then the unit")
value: 46; mL
